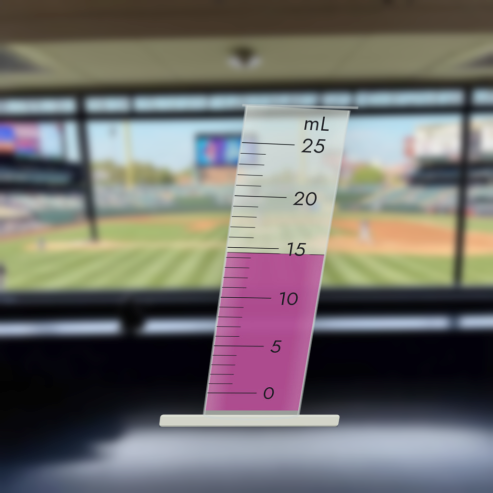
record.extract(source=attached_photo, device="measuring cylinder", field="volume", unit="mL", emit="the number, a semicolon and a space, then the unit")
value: 14.5; mL
